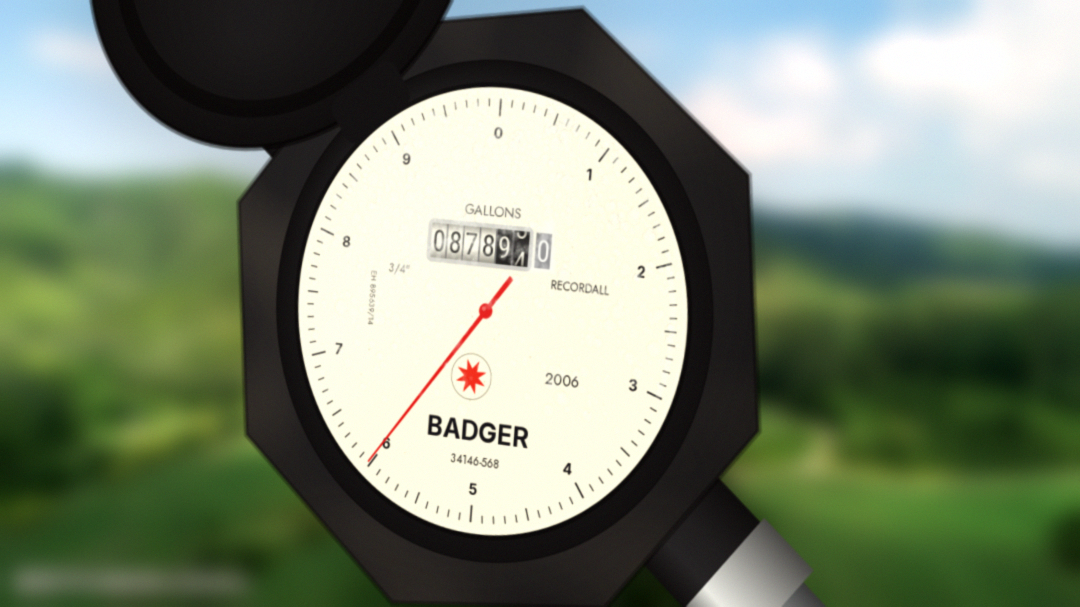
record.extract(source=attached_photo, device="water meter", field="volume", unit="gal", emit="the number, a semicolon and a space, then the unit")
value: 878936.0; gal
